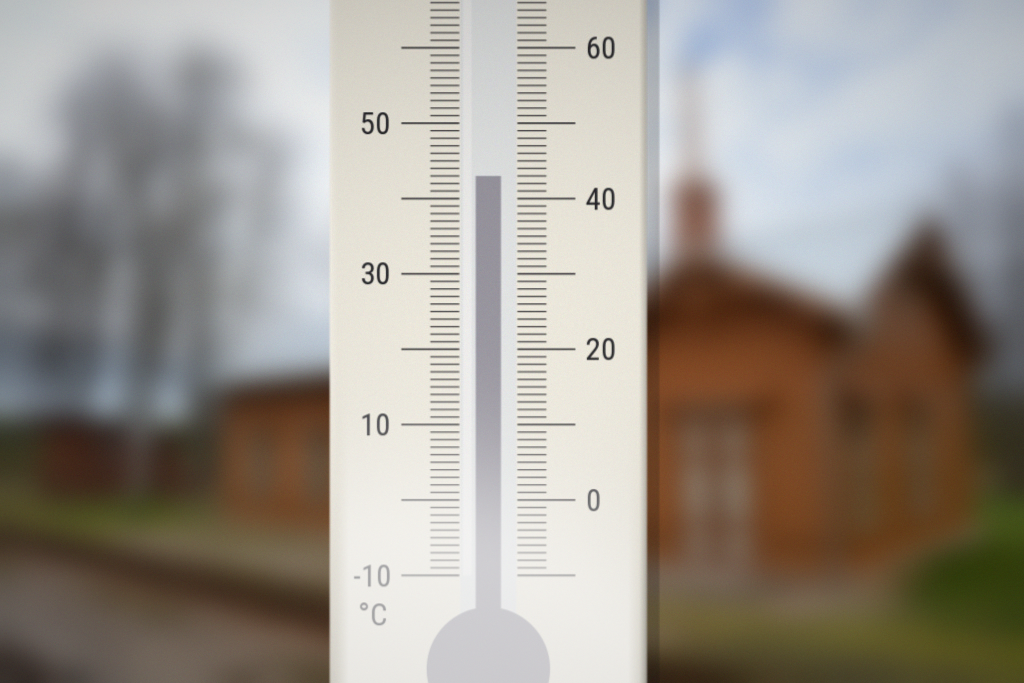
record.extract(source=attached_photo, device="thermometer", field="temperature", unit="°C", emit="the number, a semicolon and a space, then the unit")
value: 43; °C
